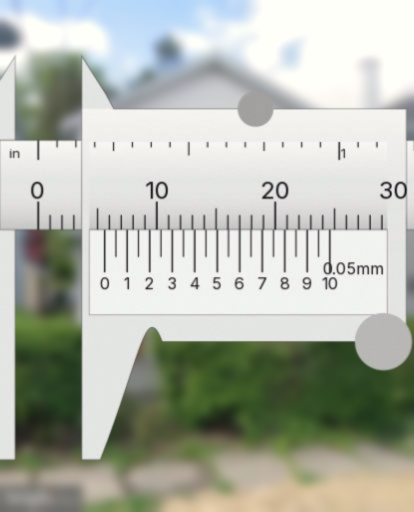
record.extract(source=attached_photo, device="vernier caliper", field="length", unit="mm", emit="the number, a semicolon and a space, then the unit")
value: 5.6; mm
